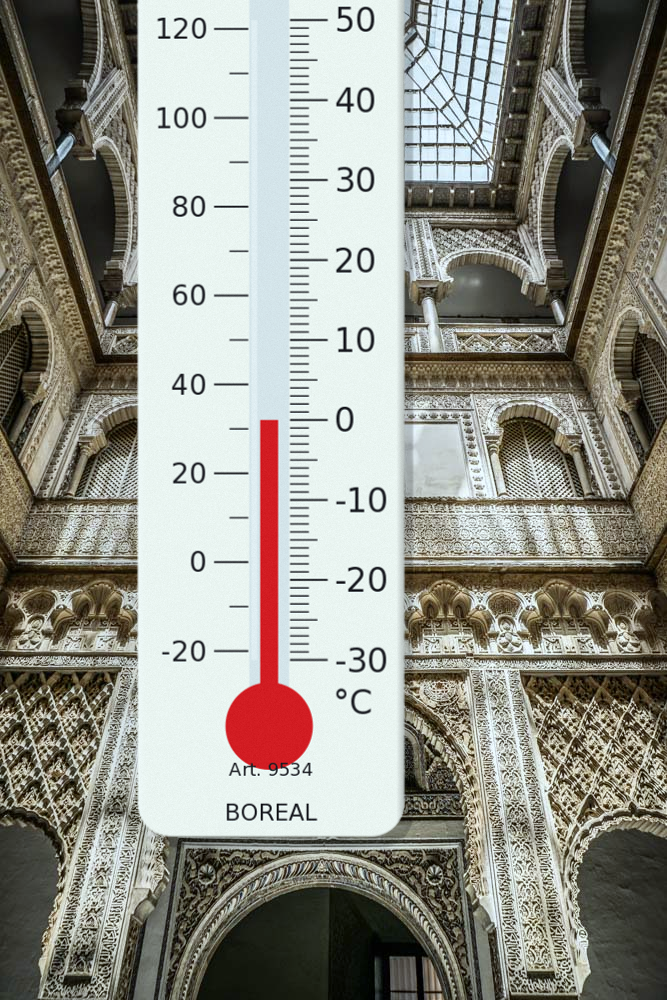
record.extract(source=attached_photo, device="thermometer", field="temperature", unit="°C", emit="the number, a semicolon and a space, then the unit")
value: 0; °C
